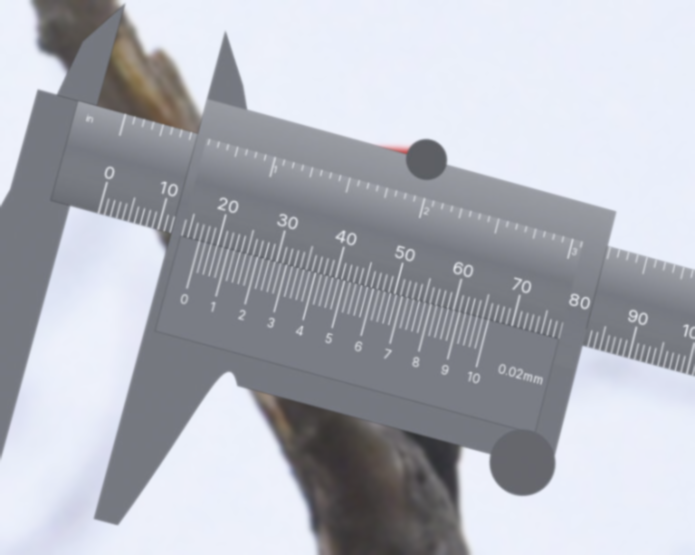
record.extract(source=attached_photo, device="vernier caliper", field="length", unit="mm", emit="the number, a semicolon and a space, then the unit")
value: 17.0; mm
